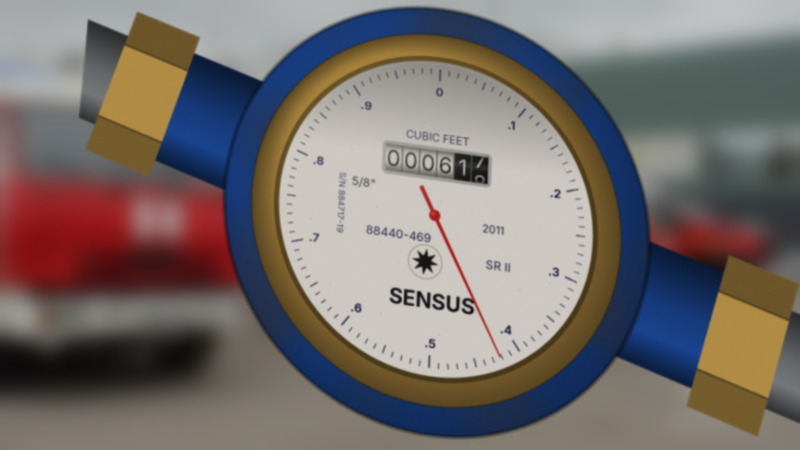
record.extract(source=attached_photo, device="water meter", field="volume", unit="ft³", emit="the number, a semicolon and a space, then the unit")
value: 617.42; ft³
